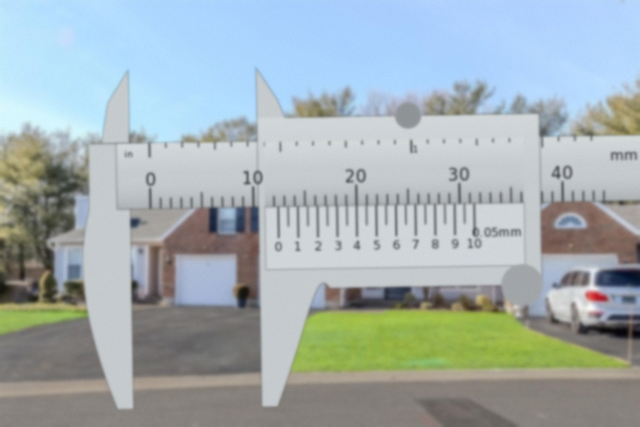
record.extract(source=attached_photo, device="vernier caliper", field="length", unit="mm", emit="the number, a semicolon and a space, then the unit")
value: 12.4; mm
